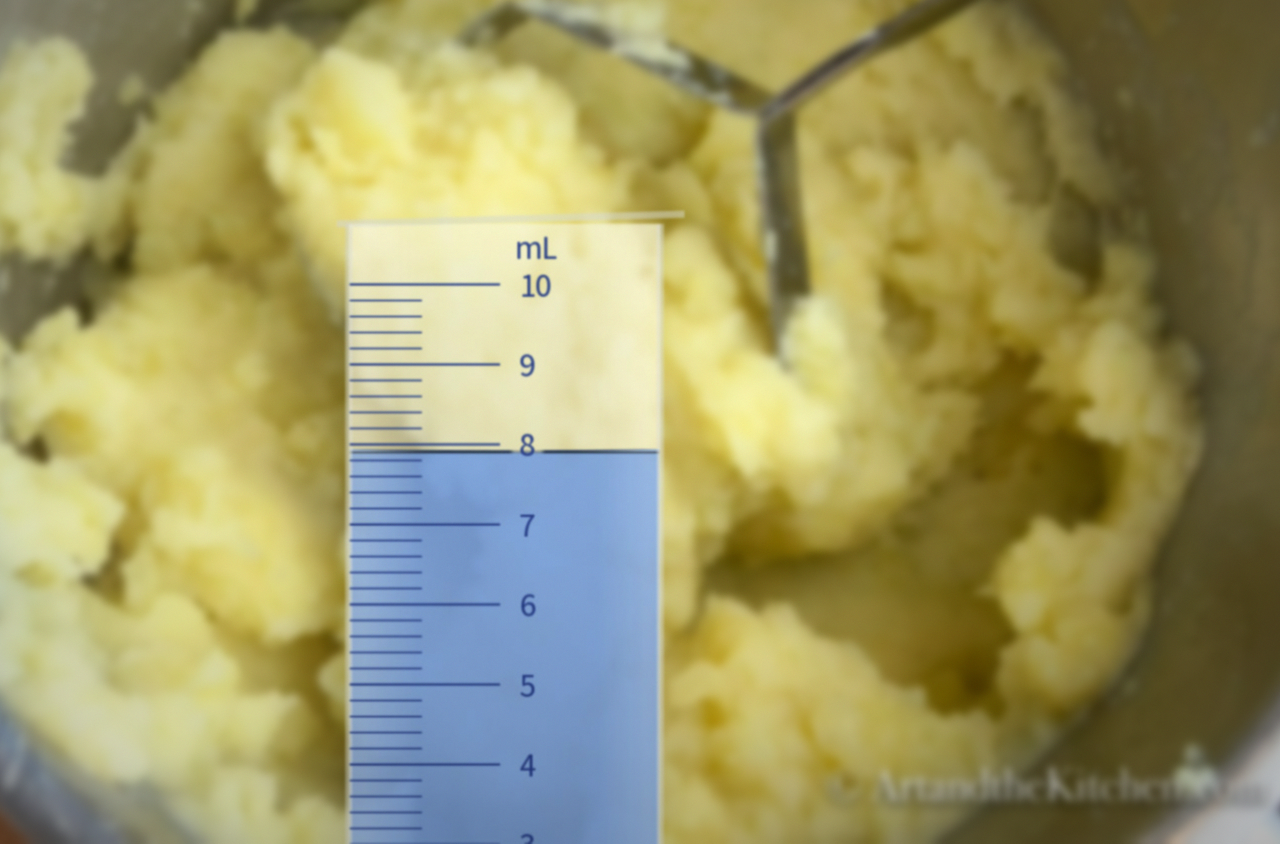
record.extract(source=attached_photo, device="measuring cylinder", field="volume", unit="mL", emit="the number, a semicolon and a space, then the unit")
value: 7.9; mL
